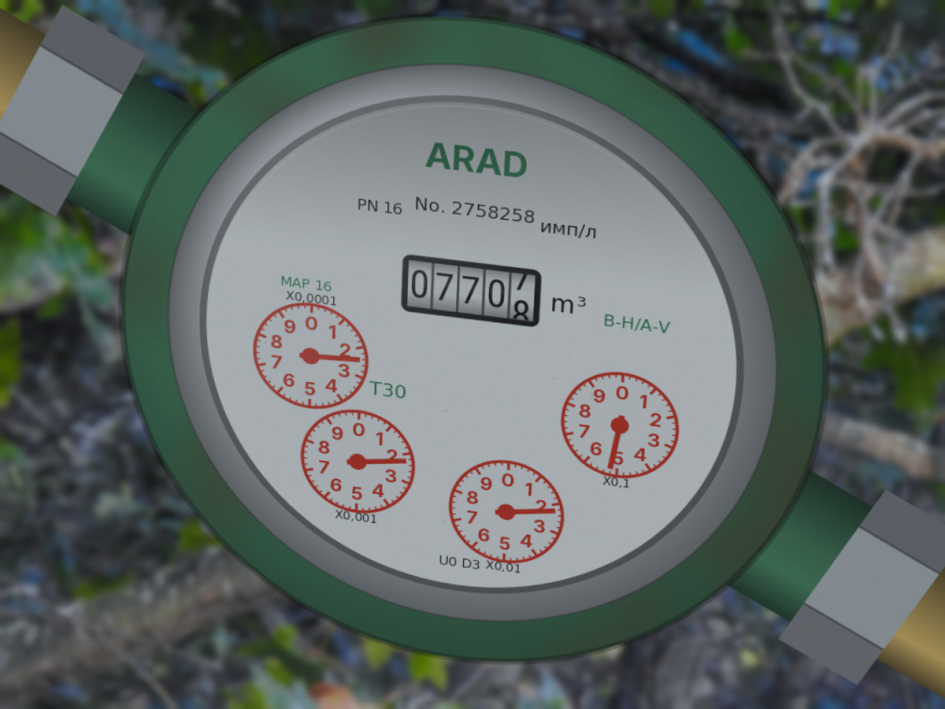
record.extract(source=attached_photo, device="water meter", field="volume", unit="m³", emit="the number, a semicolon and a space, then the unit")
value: 7707.5222; m³
